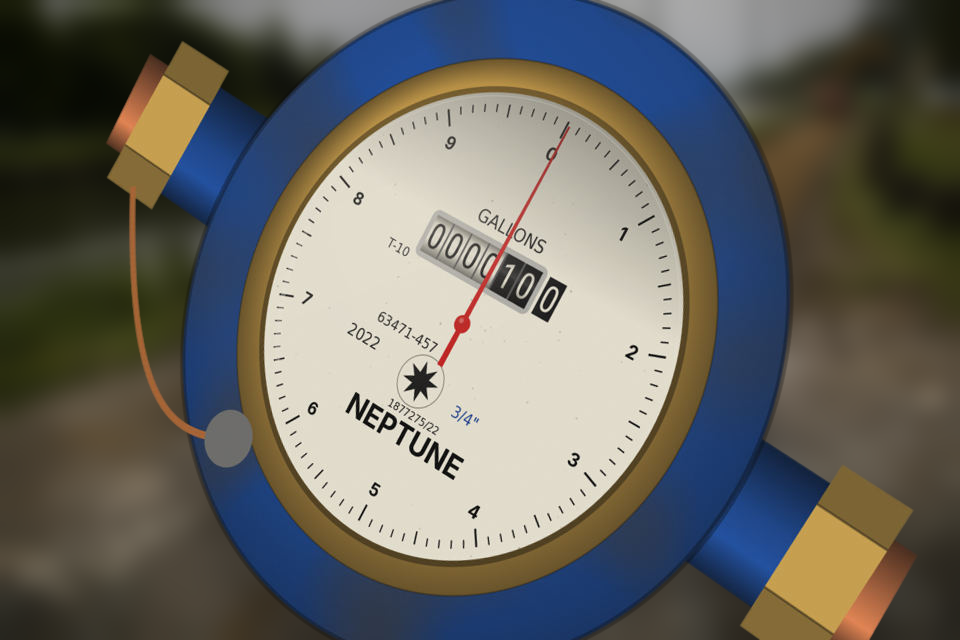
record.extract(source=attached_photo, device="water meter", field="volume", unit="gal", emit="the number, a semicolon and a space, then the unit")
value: 100.0; gal
